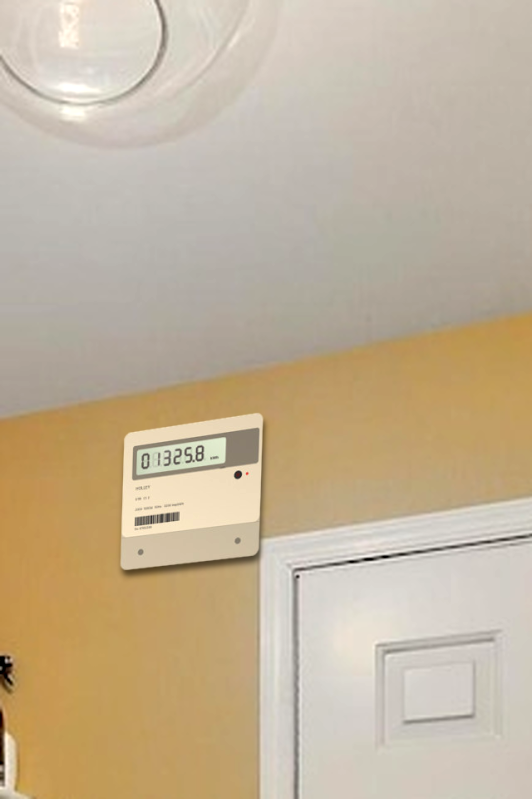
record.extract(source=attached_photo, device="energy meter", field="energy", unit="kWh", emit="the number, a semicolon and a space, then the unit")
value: 1325.8; kWh
